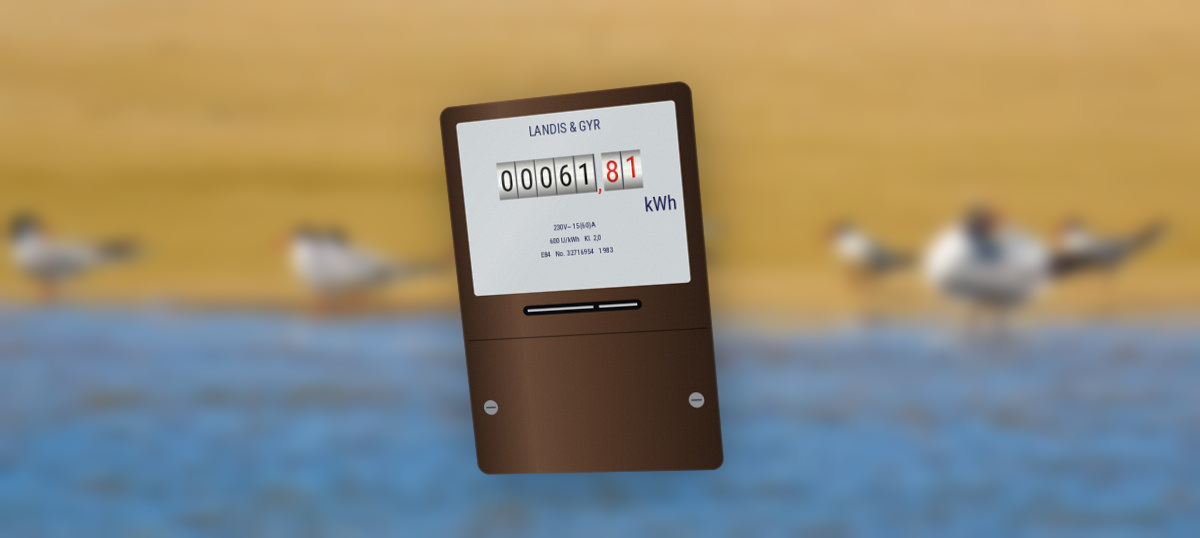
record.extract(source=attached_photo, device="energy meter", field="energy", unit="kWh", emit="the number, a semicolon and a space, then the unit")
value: 61.81; kWh
